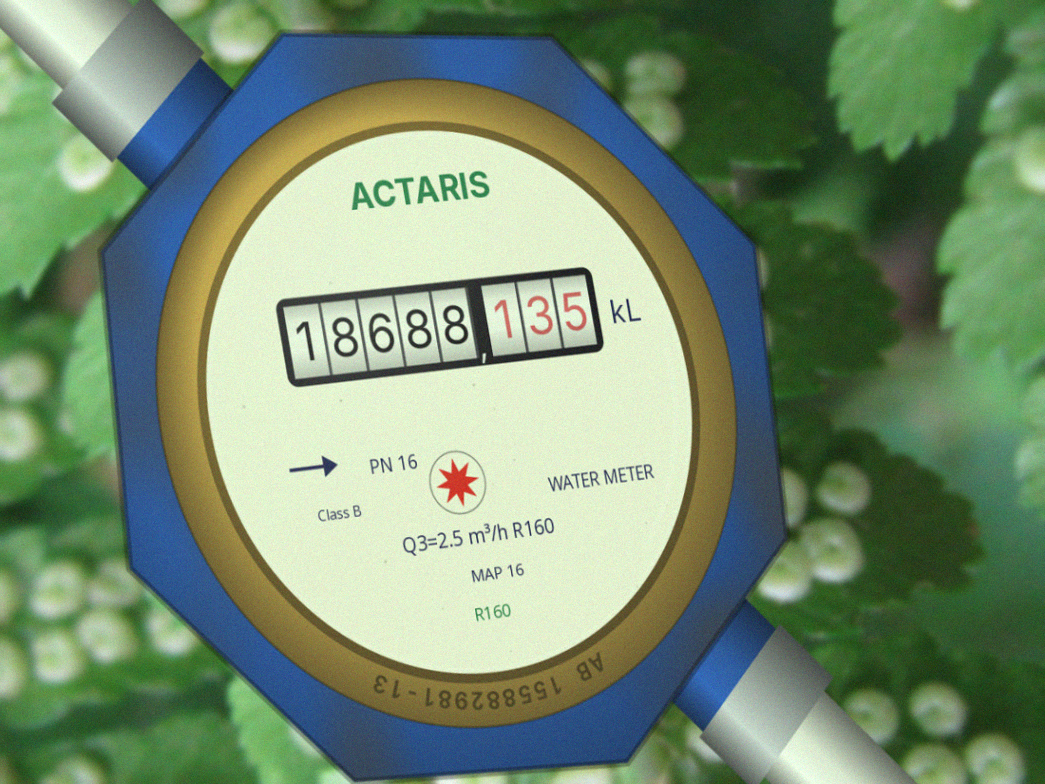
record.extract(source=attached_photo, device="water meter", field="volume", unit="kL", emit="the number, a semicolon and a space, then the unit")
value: 18688.135; kL
